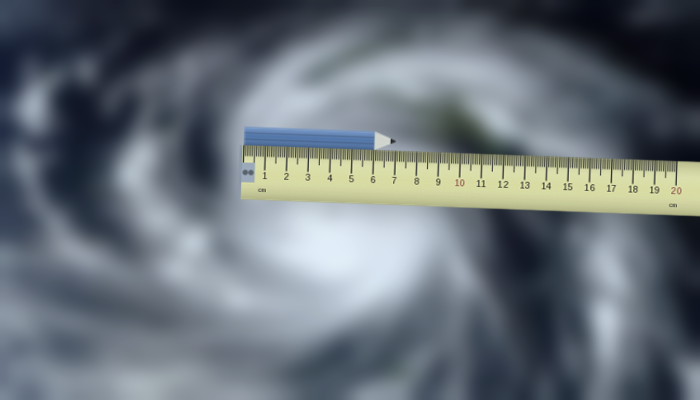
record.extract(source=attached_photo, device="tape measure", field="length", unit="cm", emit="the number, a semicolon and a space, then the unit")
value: 7; cm
